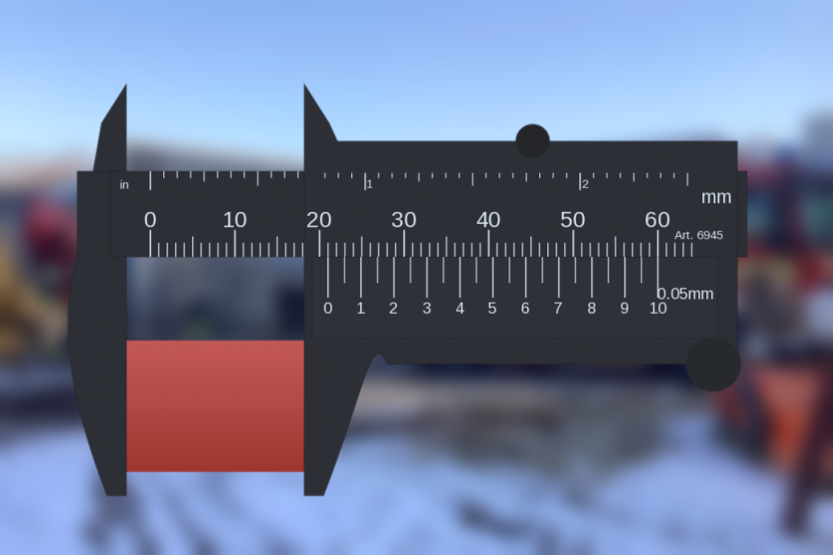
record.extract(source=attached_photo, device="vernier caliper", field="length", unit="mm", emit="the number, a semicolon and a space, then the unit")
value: 21.0; mm
